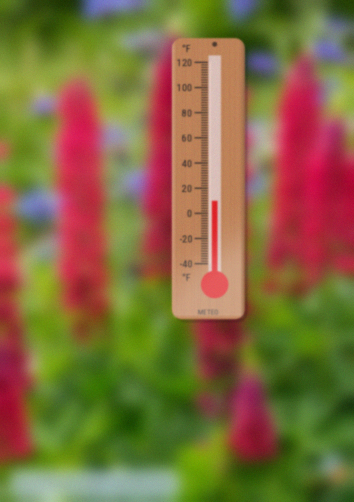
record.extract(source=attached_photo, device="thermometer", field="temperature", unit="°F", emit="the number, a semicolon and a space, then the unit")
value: 10; °F
